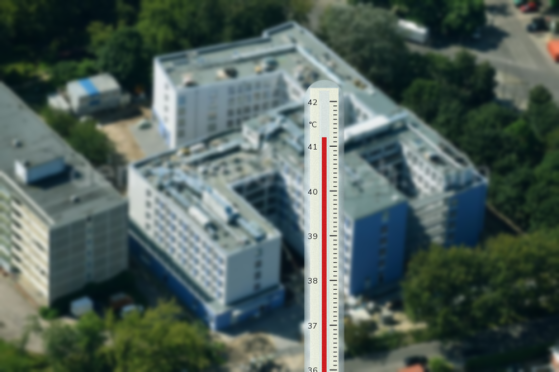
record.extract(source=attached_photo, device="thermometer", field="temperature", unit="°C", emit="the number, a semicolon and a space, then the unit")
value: 41.2; °C
